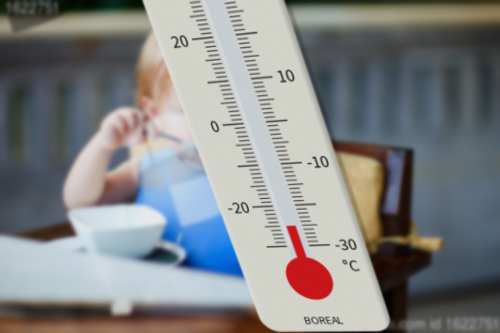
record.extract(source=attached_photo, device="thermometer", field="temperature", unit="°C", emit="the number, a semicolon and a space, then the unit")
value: -25; °C
